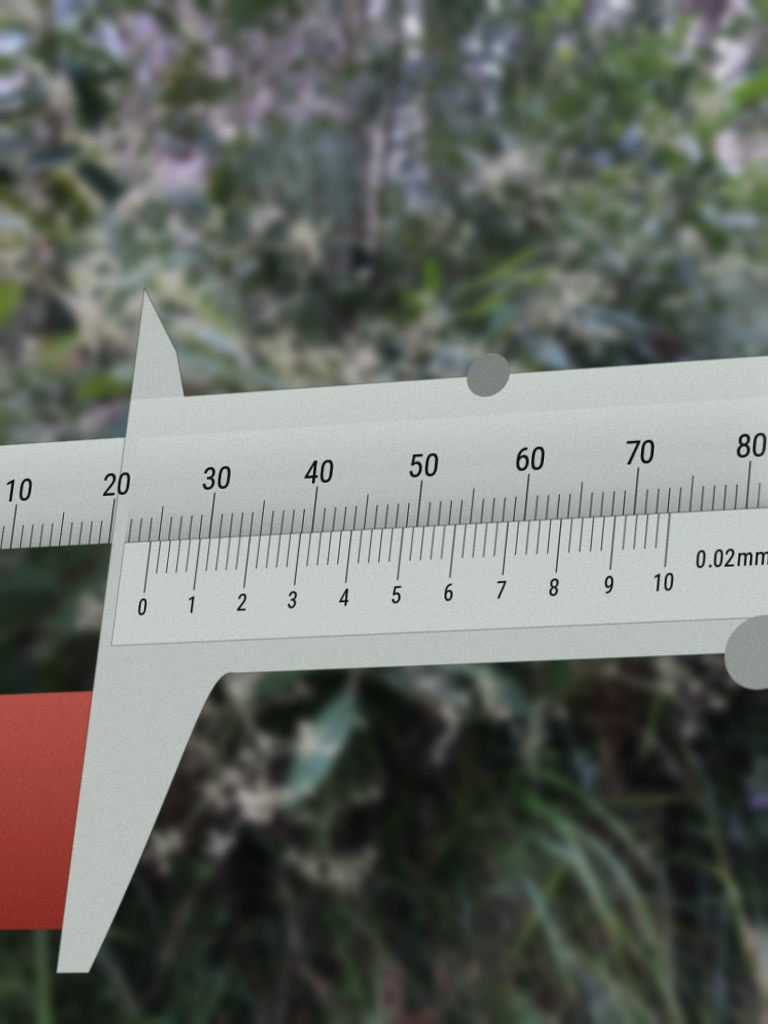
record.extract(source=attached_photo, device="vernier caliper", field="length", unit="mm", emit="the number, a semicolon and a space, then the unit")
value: 24.2; mm
